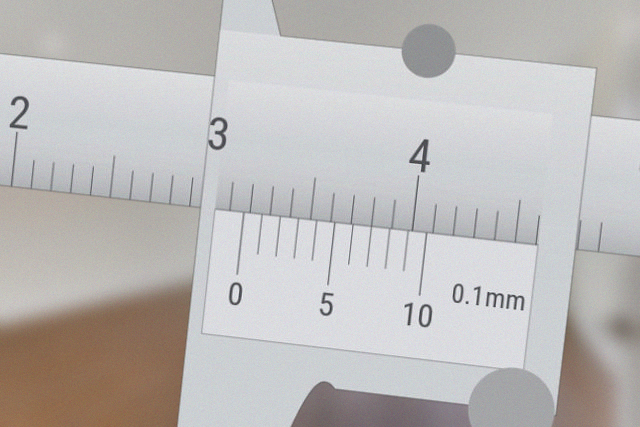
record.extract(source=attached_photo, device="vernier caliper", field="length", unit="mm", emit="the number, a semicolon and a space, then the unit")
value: 31.7; mm
